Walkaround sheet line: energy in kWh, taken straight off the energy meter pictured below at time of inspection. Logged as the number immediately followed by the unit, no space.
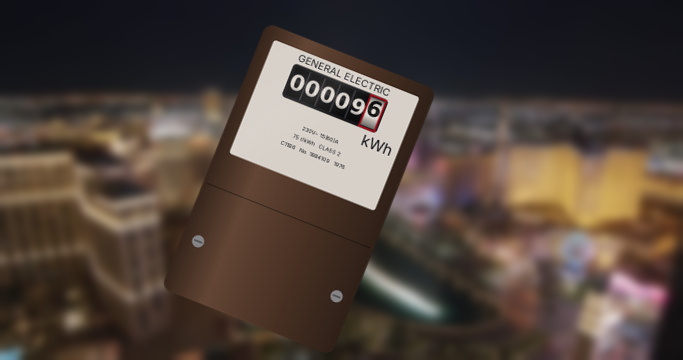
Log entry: 9.6kWh
